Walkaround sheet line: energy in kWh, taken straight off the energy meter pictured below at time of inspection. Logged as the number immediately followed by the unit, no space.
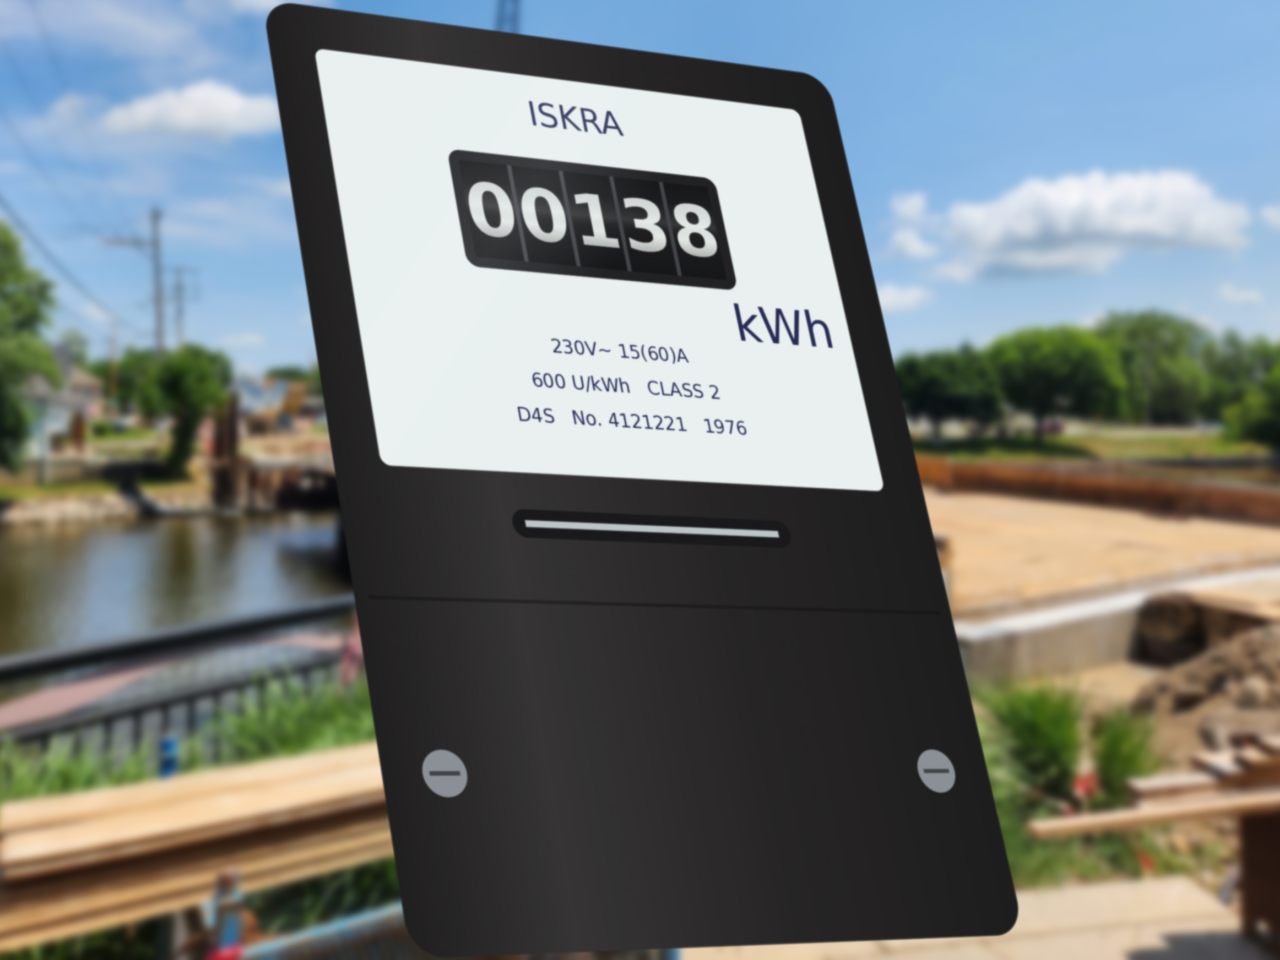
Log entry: 138kWh
